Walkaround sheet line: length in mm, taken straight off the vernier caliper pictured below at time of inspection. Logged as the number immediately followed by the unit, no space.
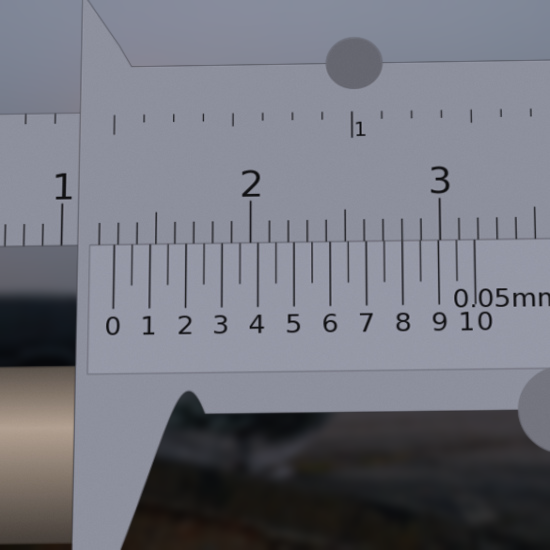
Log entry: 12.8mm
